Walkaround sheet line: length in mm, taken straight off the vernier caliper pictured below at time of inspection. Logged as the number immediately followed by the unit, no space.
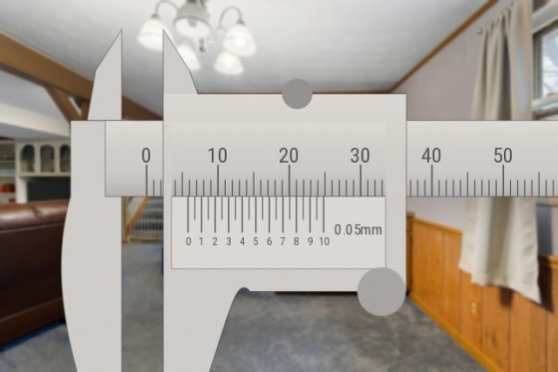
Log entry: 5.8mm
